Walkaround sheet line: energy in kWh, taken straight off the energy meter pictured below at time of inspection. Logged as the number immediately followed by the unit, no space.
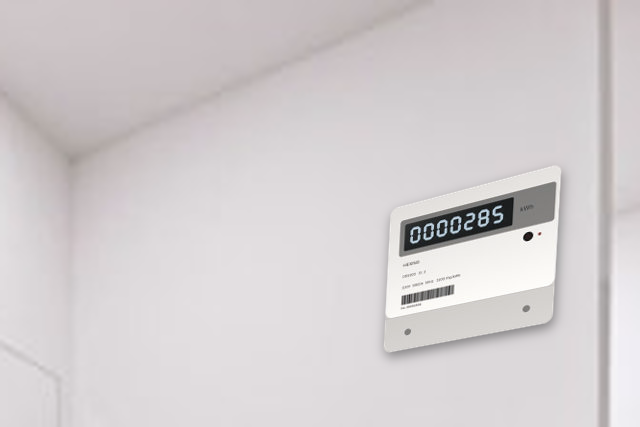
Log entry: 285kWh
